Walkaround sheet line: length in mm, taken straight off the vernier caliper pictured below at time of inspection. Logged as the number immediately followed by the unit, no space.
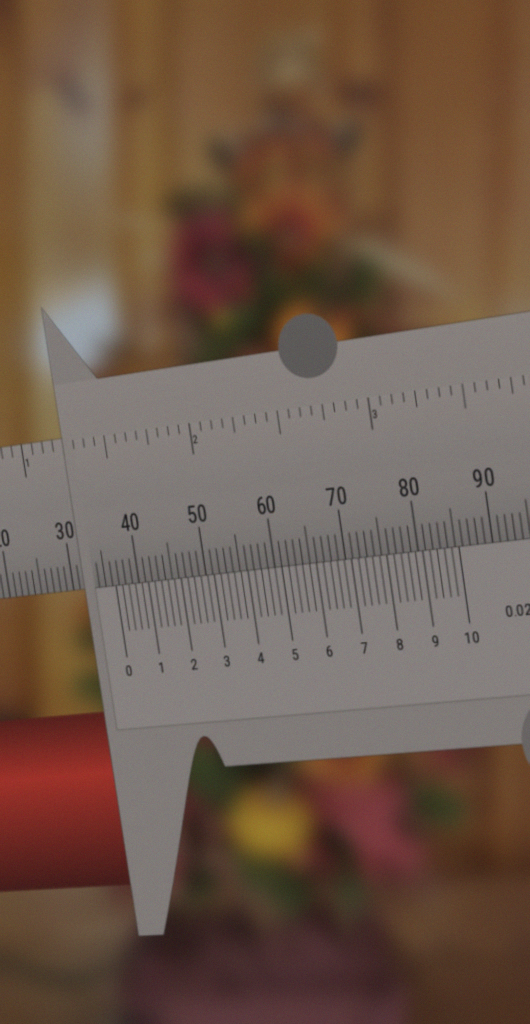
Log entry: 36.5mm
